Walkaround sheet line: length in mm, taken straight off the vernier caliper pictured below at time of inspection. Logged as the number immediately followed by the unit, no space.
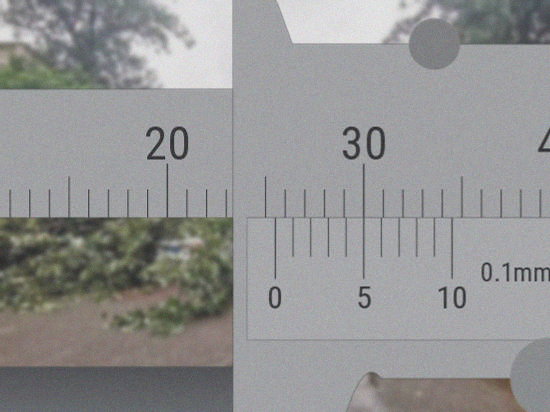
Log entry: 25.5mm
